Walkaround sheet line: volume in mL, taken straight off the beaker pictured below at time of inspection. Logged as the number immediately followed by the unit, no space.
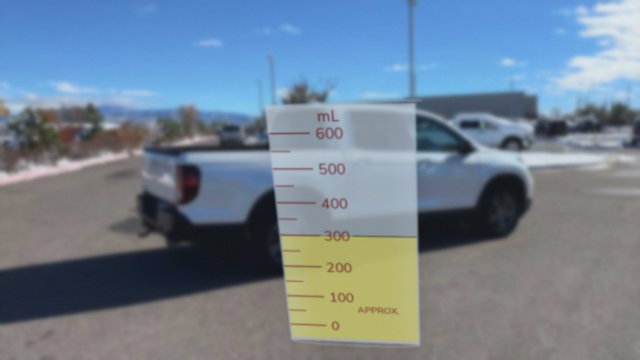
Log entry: 300mL
